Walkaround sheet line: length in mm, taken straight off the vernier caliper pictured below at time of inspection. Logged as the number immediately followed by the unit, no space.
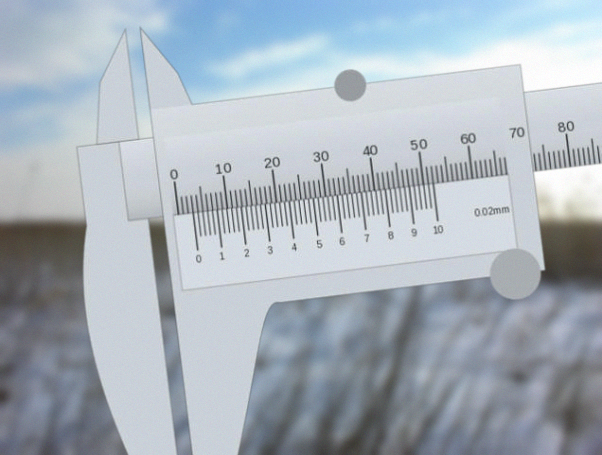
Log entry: 3.0mm
